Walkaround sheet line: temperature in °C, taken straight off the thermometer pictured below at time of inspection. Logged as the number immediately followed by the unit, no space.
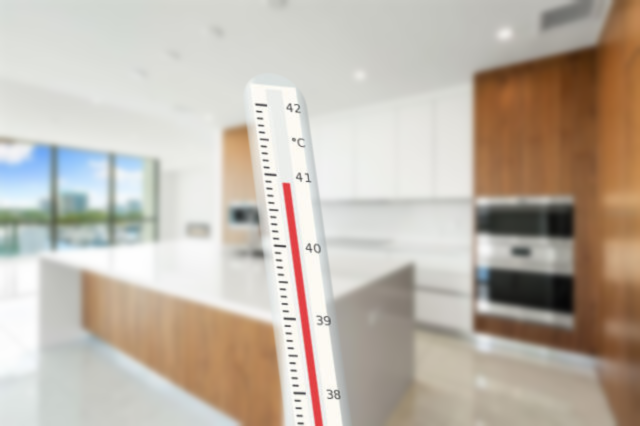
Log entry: 40.9°C
